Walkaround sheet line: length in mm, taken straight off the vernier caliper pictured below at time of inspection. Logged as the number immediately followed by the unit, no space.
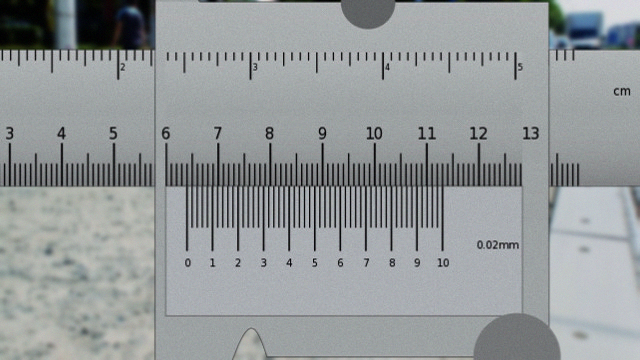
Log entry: 64.0mm
